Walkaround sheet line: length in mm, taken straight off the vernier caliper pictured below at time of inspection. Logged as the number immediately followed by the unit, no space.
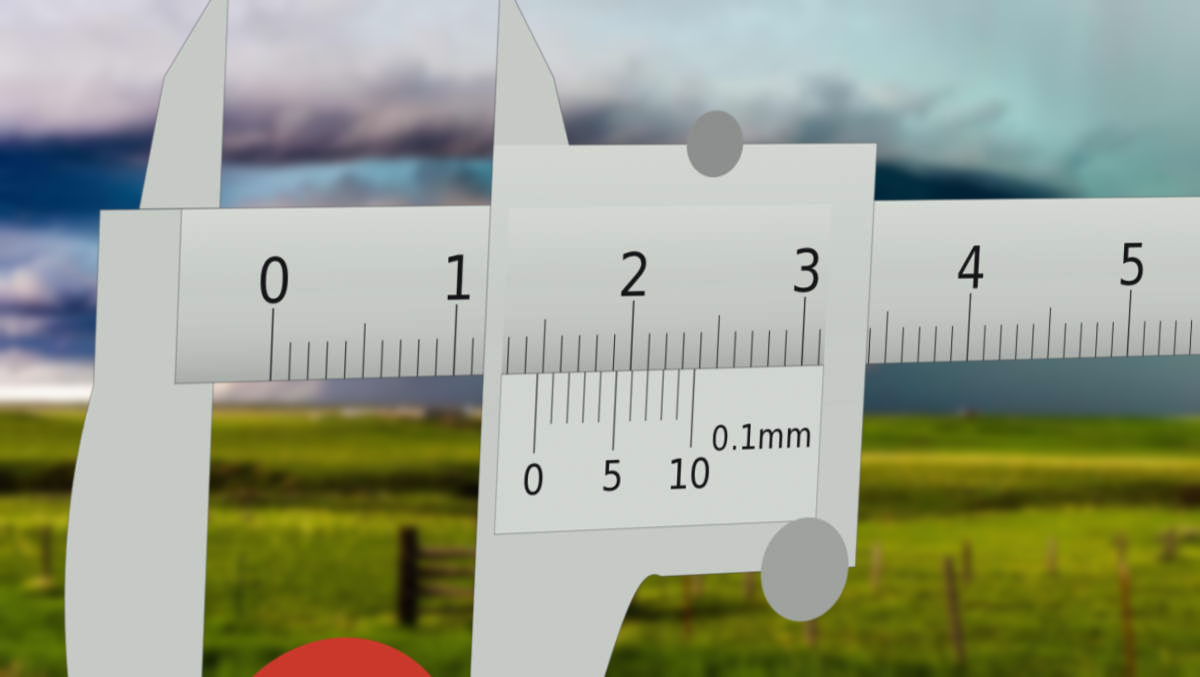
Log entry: 14.7mm
